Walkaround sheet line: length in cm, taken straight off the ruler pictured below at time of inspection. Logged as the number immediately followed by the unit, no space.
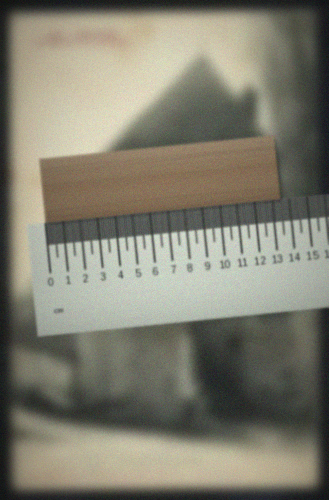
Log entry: 13.5cm
